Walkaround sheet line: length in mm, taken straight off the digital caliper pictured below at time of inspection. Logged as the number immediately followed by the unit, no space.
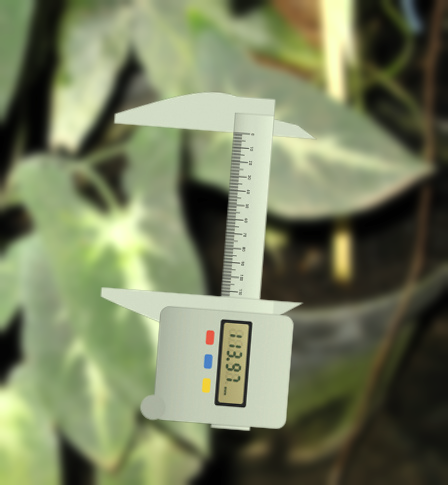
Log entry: 113.97mm
